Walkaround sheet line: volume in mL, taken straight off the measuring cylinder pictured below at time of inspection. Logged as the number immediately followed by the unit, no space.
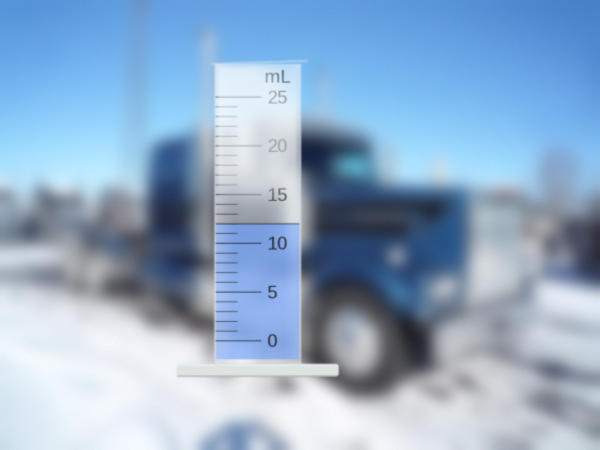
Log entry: 12mL
